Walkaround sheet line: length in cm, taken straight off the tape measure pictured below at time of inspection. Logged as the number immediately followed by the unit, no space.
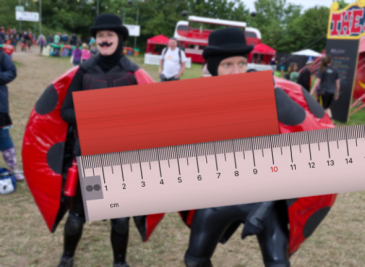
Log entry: 10.5cm
